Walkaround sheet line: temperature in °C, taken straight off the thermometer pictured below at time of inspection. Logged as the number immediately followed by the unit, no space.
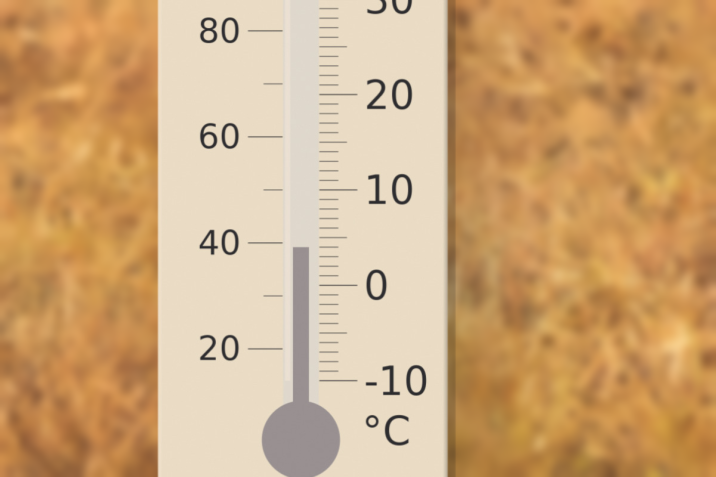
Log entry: 4°C
